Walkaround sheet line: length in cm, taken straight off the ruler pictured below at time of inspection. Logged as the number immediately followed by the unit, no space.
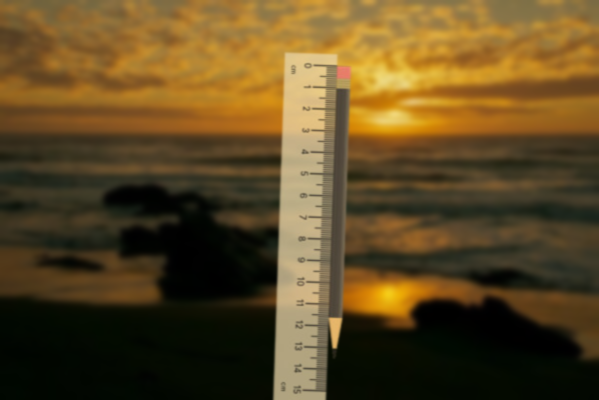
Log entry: 13.5cm
